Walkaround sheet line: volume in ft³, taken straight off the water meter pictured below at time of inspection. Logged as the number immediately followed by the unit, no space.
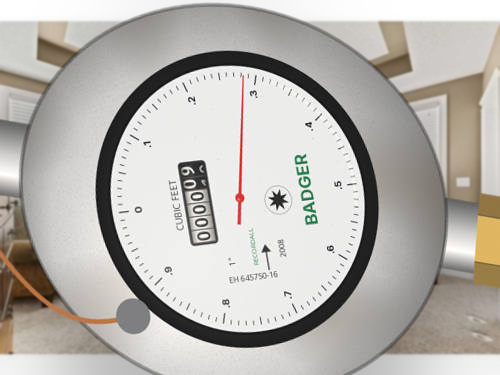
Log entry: 9.28ft³
